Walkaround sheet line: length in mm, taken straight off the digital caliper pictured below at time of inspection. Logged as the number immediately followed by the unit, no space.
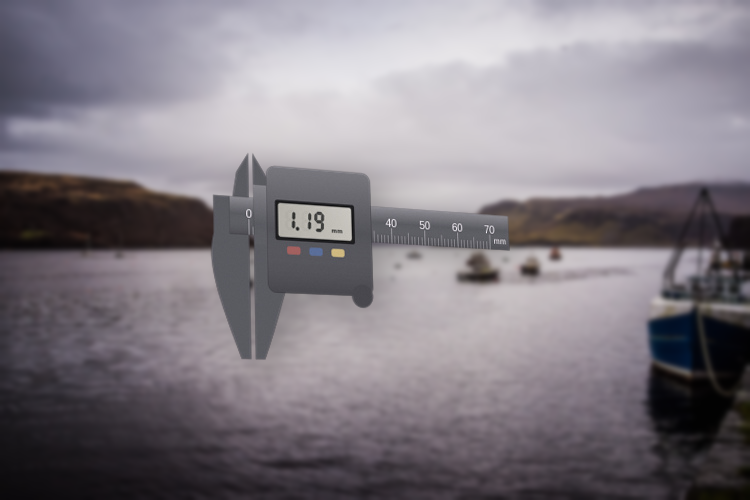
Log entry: 1.19mm
